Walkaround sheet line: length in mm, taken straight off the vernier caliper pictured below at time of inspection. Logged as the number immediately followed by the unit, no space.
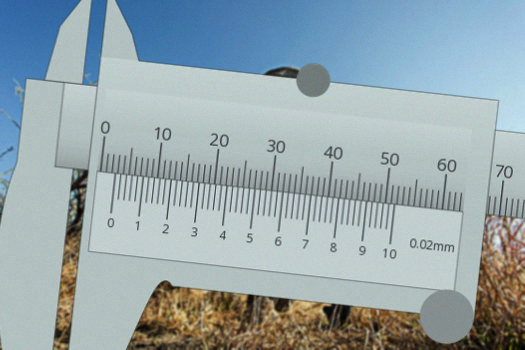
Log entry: 2.6mm
